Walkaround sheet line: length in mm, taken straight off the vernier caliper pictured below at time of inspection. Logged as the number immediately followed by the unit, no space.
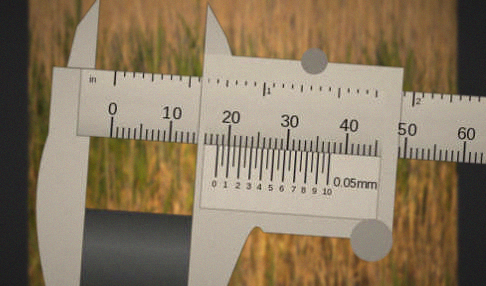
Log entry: 18.2mm
